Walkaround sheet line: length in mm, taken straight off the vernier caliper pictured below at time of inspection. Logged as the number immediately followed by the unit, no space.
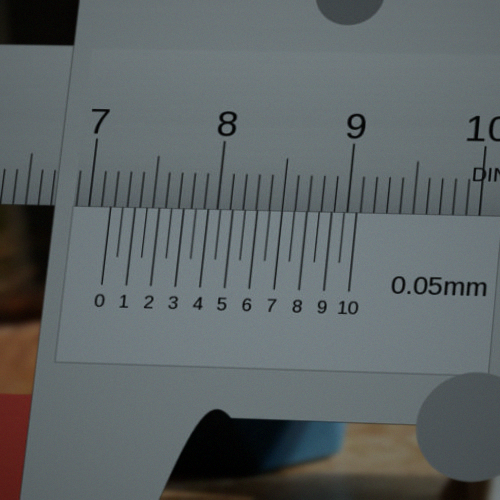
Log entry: 71.7mm
